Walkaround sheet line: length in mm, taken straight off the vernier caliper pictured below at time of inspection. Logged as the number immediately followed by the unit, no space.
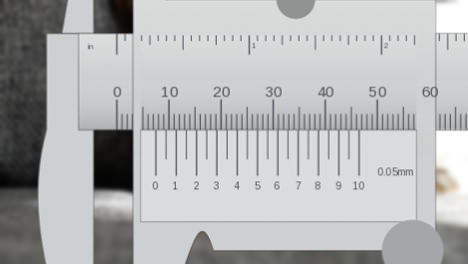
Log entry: 7.5mm
